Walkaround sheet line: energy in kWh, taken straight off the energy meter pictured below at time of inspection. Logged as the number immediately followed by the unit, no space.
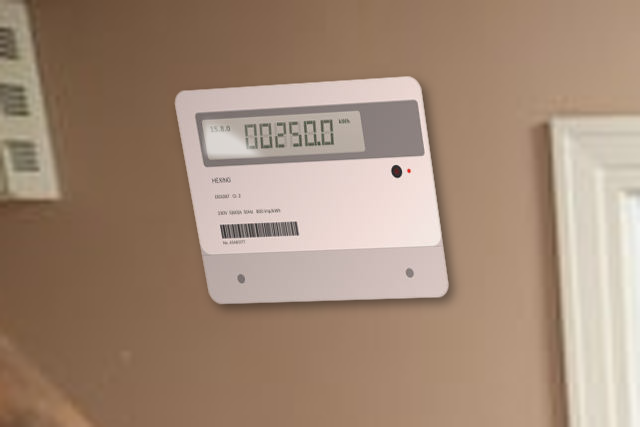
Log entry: 250.0kWh
